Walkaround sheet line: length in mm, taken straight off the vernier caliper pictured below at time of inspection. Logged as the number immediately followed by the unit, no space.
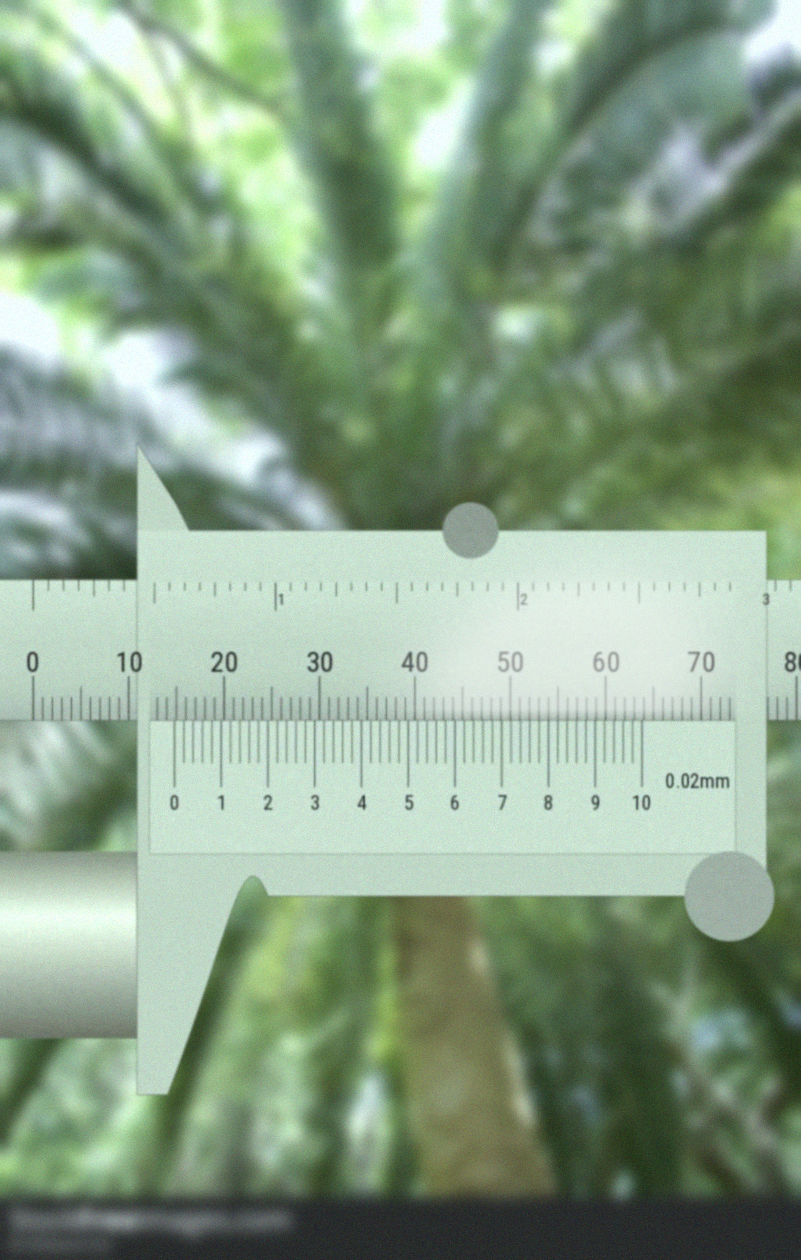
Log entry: 14.8mm
